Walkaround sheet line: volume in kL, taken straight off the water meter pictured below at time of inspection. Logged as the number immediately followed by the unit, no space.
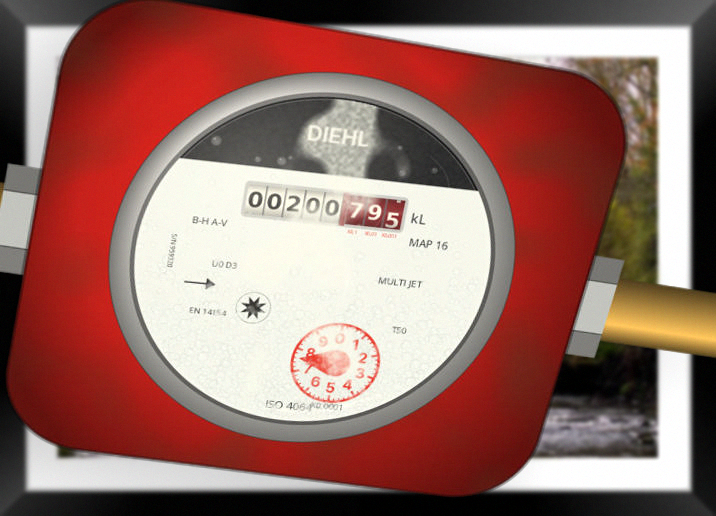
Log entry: 200.7947kL
